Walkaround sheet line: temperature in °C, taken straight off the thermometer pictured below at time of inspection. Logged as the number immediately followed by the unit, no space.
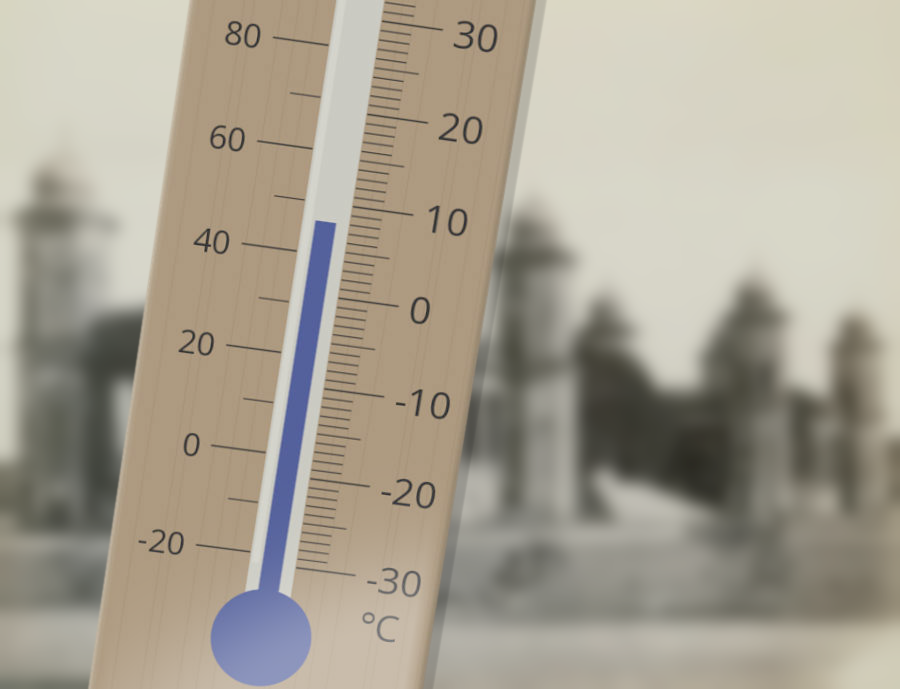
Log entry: 8°C
